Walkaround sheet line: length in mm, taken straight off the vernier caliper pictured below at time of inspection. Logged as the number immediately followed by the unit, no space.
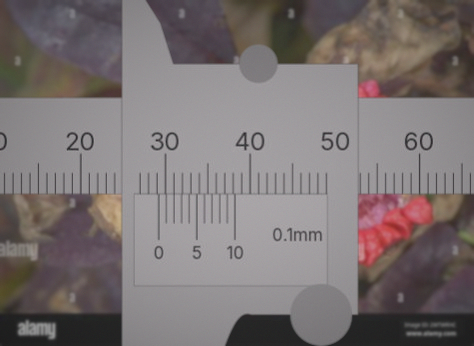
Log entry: 29.2mm
